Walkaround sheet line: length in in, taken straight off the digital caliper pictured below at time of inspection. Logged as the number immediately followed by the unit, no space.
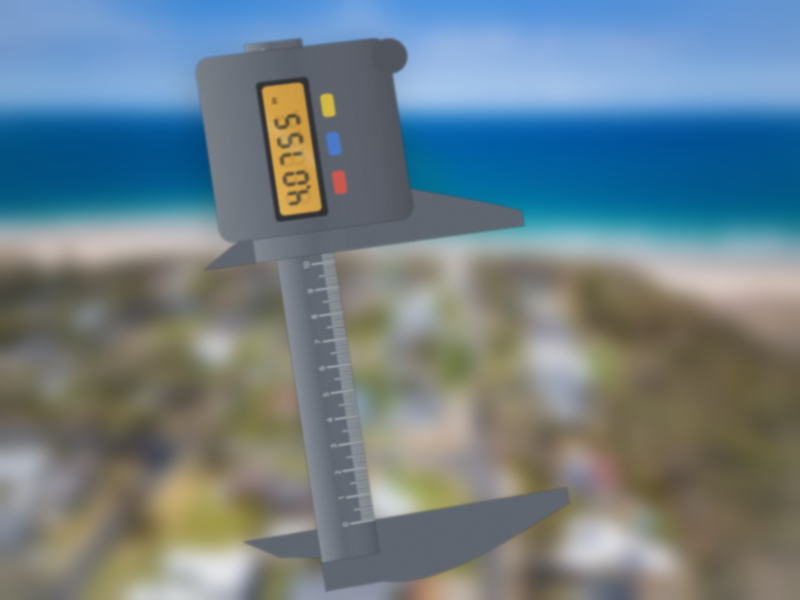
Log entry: 4.0755in
